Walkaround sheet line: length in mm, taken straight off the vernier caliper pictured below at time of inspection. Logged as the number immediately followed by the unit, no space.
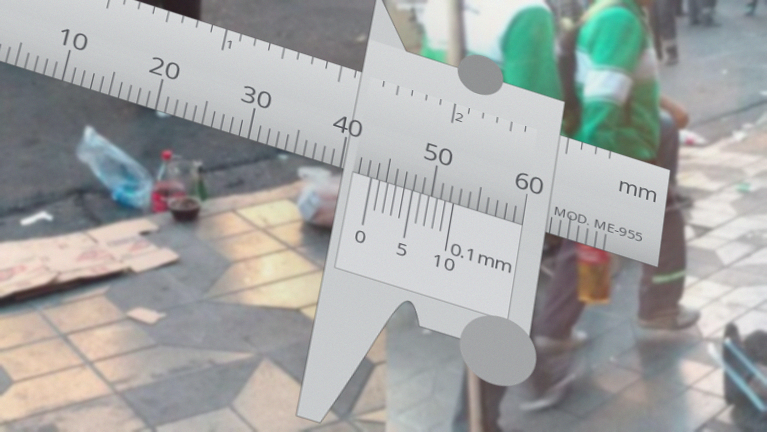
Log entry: 43.4mm
